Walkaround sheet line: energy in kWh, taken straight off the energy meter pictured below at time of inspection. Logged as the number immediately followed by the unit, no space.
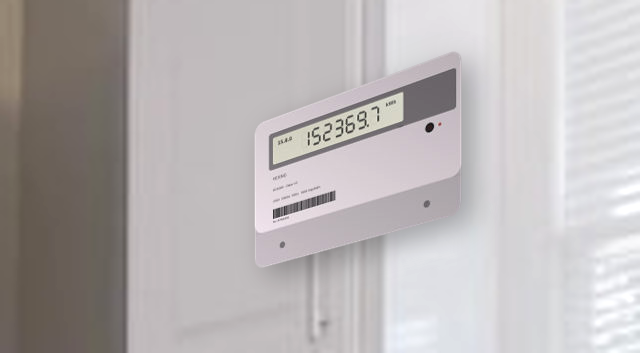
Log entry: 152369.7kWh
